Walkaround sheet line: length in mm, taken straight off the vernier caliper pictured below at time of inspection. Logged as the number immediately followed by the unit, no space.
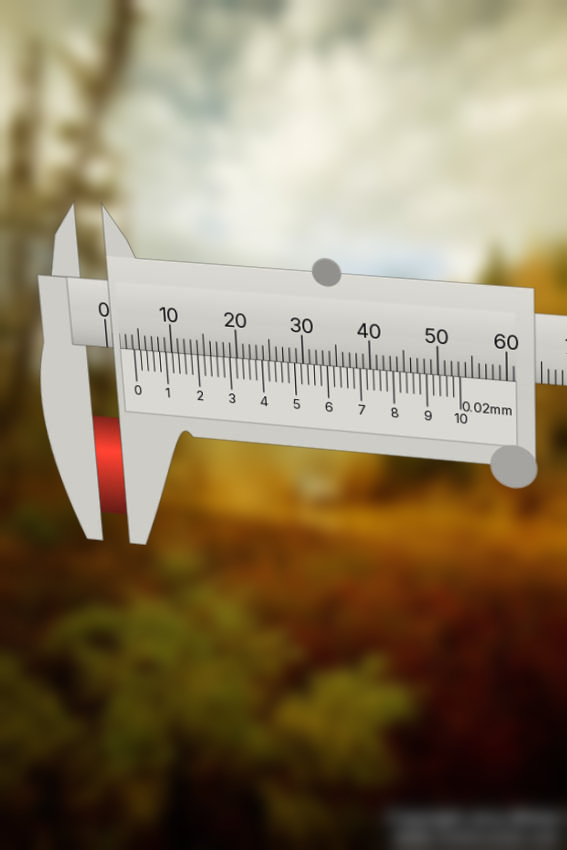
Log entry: 4.2mm
